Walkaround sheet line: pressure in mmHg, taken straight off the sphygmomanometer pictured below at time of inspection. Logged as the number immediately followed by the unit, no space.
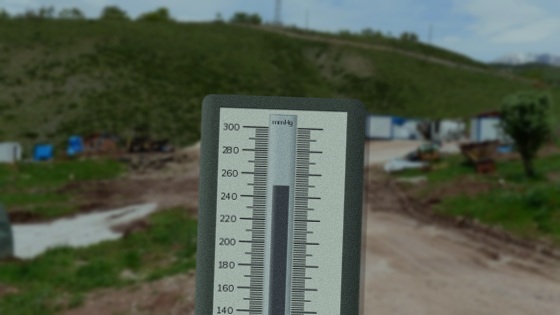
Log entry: 250mmHg
